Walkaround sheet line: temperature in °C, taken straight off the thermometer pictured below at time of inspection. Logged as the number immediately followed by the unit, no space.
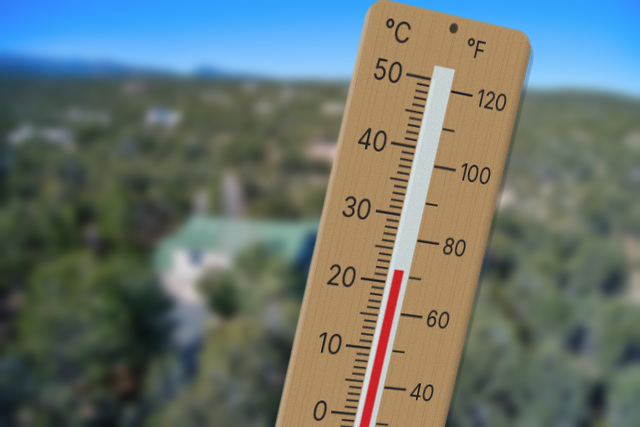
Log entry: 22°C
